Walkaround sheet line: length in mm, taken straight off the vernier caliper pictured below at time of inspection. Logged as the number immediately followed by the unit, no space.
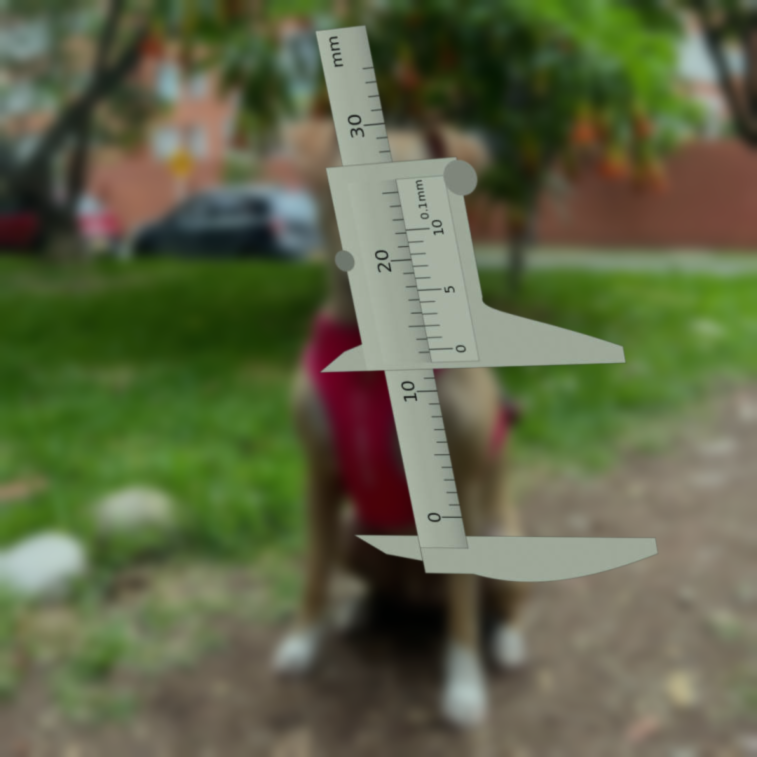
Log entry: 13.2mm
